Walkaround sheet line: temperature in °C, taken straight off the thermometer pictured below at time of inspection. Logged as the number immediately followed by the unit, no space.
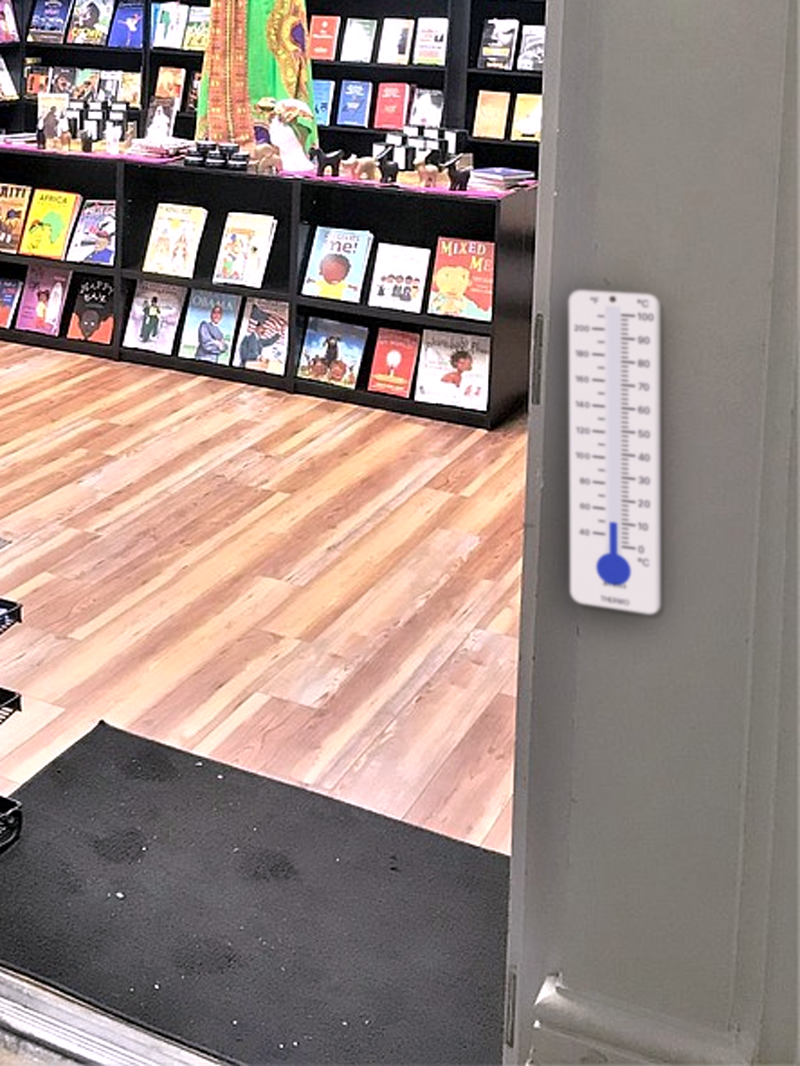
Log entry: 10°C
